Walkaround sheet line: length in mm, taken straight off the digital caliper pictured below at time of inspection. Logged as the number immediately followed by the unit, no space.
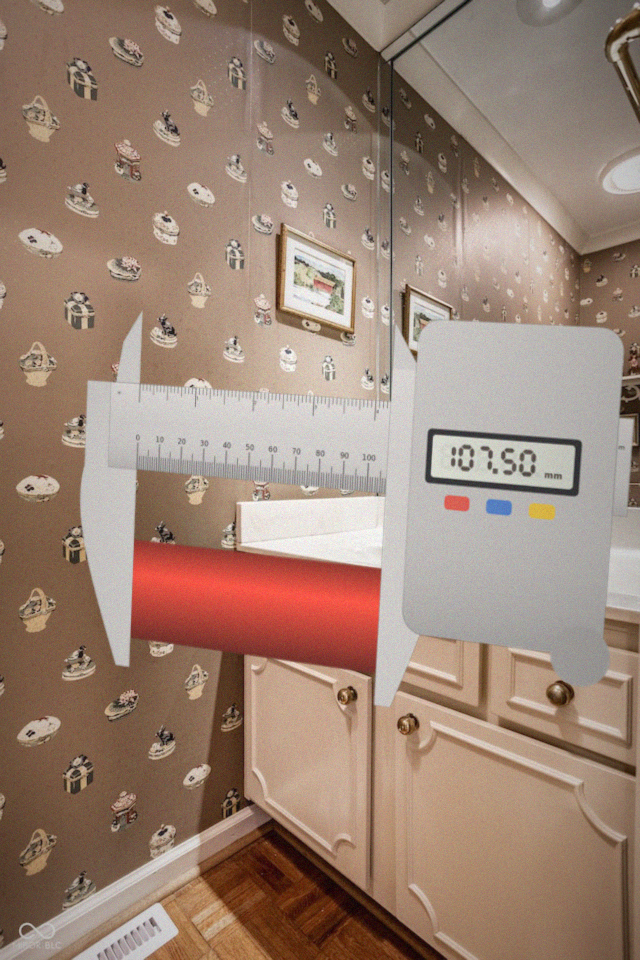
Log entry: 107.50mm
